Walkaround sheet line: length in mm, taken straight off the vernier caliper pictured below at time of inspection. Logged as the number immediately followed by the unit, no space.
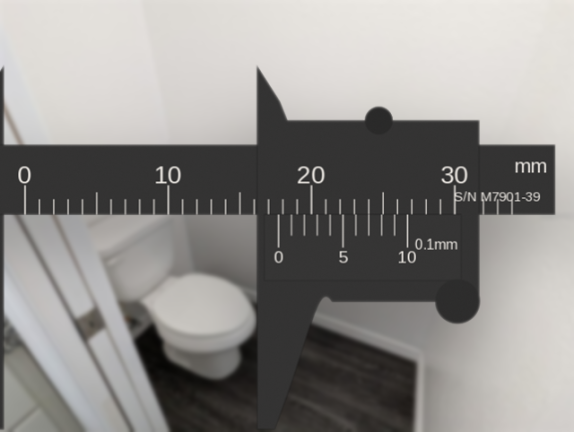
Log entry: 17.7mm
